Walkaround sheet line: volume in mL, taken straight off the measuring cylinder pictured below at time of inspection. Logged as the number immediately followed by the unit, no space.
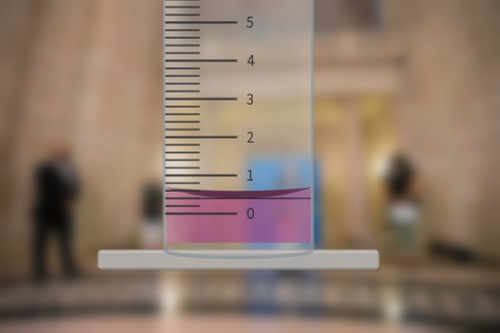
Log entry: 0.4mL
